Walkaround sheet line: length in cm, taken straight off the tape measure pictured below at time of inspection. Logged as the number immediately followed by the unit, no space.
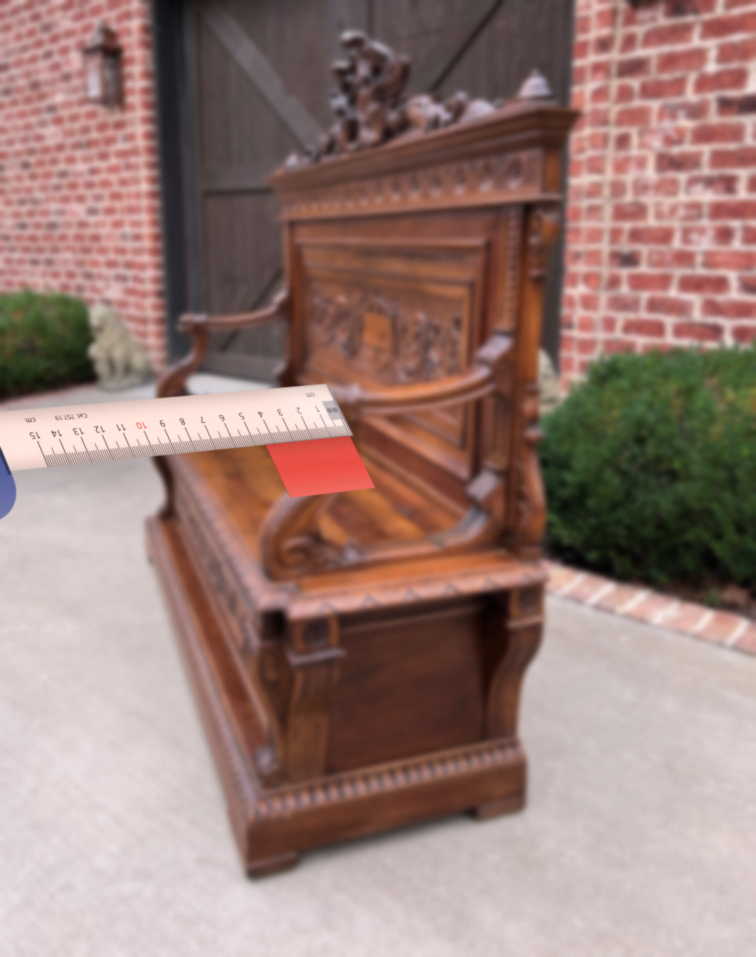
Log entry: 4.5cm
